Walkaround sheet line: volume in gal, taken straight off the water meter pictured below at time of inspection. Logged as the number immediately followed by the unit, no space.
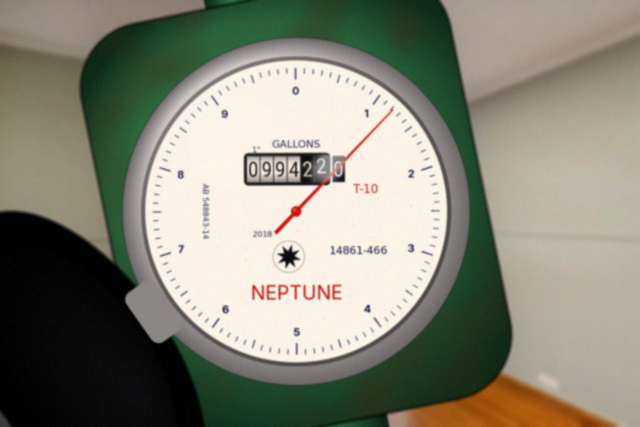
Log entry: 994221.2gal
